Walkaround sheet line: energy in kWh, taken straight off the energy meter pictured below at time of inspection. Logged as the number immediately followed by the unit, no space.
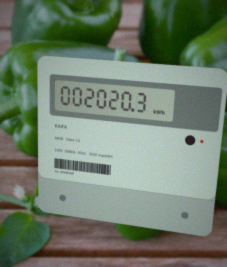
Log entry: 2020.3kWh
